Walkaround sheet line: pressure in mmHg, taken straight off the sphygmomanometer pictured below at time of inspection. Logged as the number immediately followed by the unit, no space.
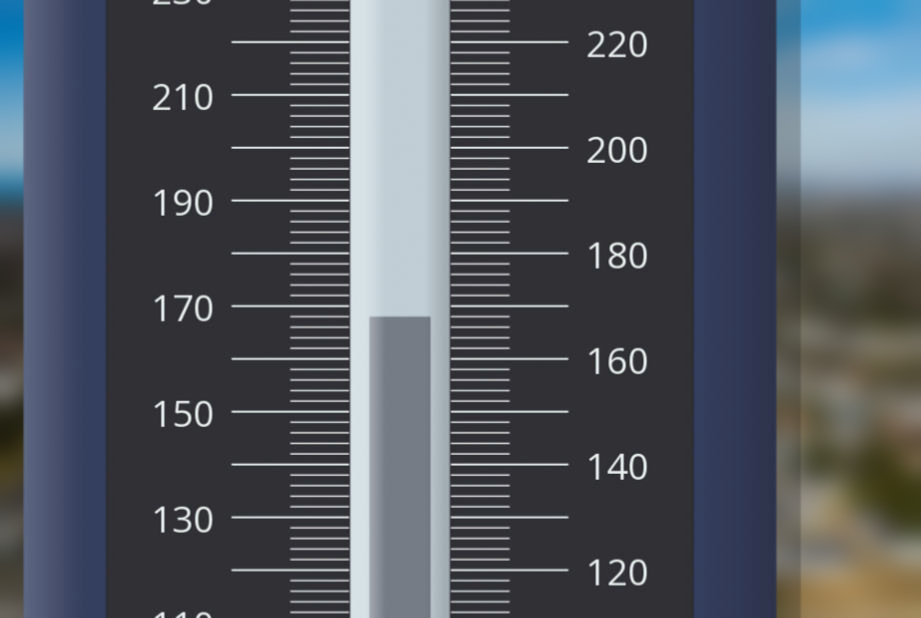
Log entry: 168mmHg
